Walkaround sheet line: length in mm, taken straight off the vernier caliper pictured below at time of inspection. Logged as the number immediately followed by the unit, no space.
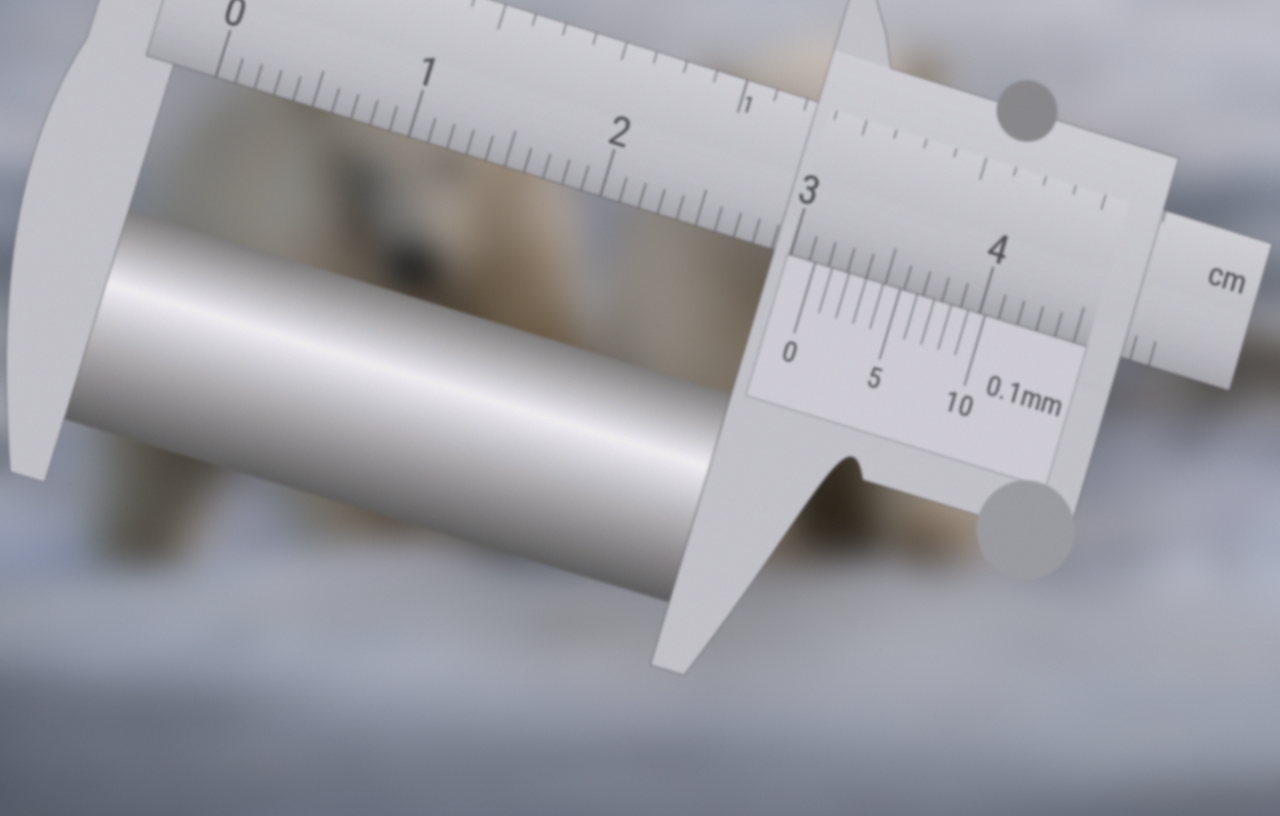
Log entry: 31.3mm
